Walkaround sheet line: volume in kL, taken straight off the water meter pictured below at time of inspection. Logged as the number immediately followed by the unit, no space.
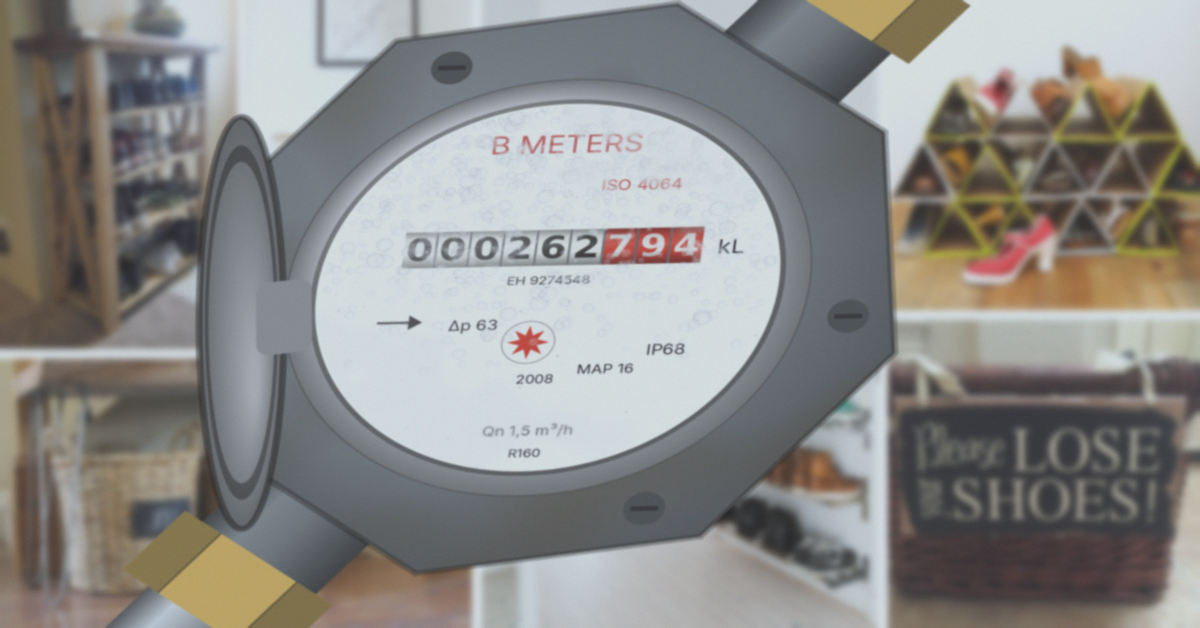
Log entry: 262.794kL
